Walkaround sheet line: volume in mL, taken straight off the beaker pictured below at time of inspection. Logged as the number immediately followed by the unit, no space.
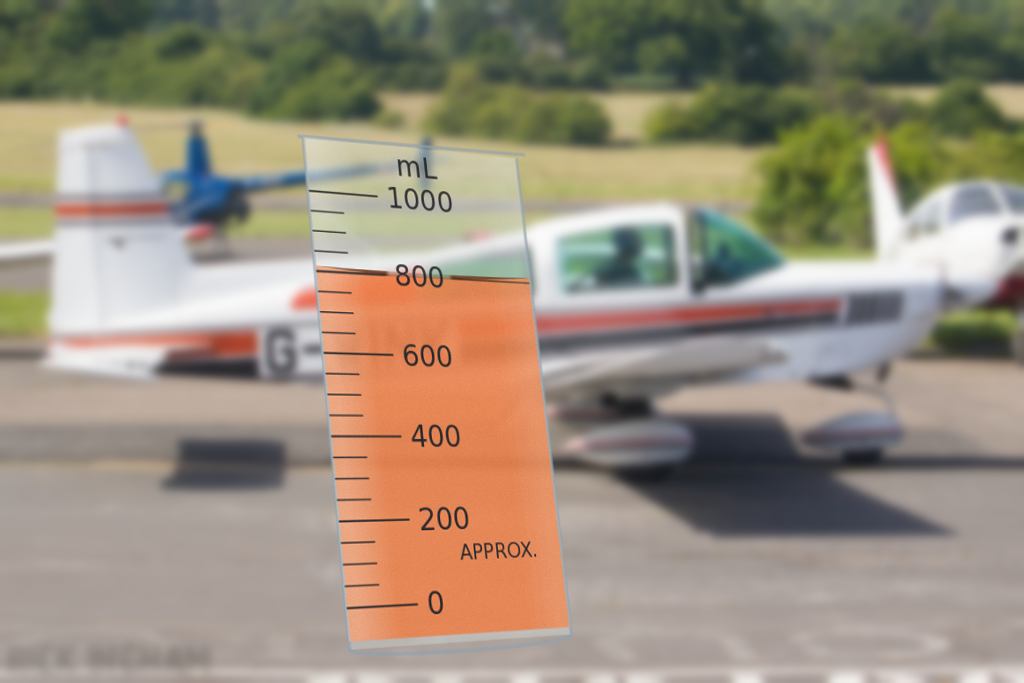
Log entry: 800mL
